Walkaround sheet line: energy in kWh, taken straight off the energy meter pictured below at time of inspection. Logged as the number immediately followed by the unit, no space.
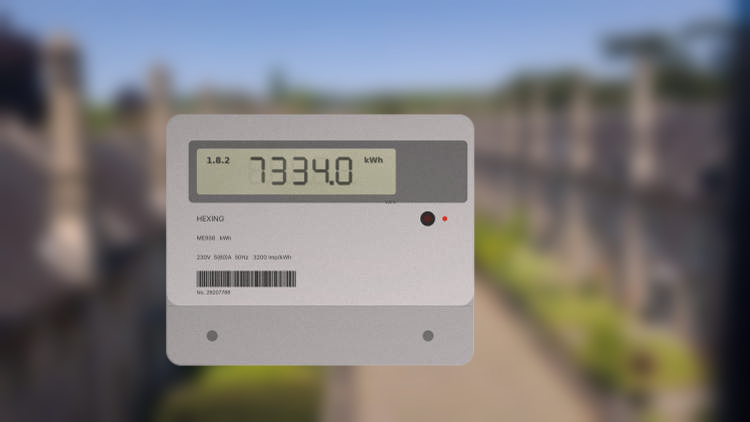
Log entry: 7334.0kWh
